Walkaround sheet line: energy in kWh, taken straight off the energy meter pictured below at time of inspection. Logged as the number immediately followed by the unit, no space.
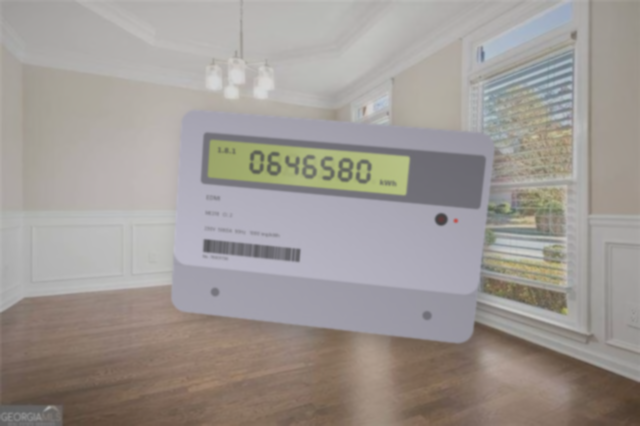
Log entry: 646580kWh
